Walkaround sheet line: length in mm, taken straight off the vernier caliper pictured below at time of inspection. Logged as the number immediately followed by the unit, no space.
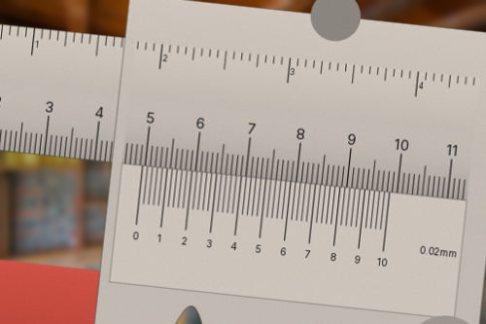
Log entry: 49.5mm
